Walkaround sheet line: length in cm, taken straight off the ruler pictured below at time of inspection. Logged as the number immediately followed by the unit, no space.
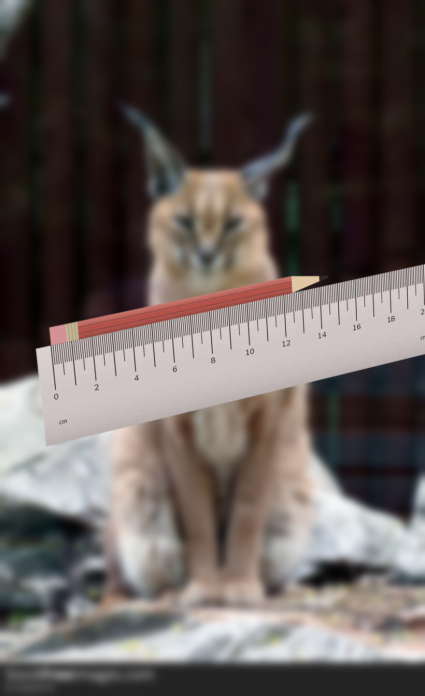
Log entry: 14.5cm
